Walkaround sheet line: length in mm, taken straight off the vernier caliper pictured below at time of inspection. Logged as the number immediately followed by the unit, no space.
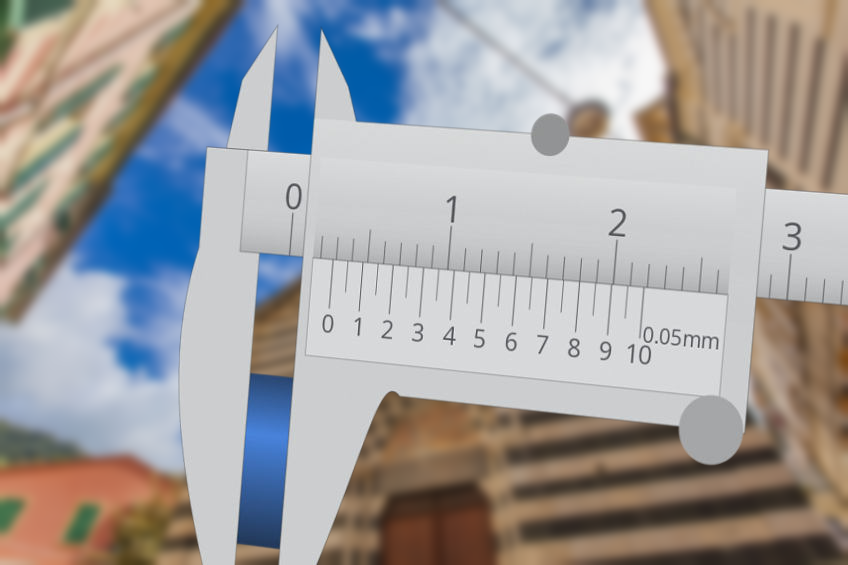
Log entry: 2.8mm
